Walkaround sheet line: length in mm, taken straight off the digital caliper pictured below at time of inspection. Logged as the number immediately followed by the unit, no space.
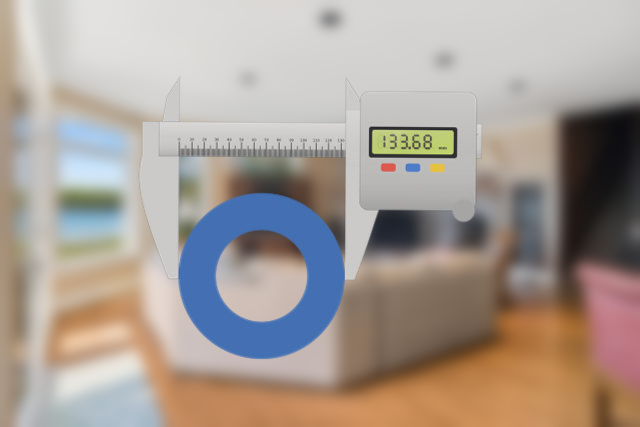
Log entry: 133.68mm
